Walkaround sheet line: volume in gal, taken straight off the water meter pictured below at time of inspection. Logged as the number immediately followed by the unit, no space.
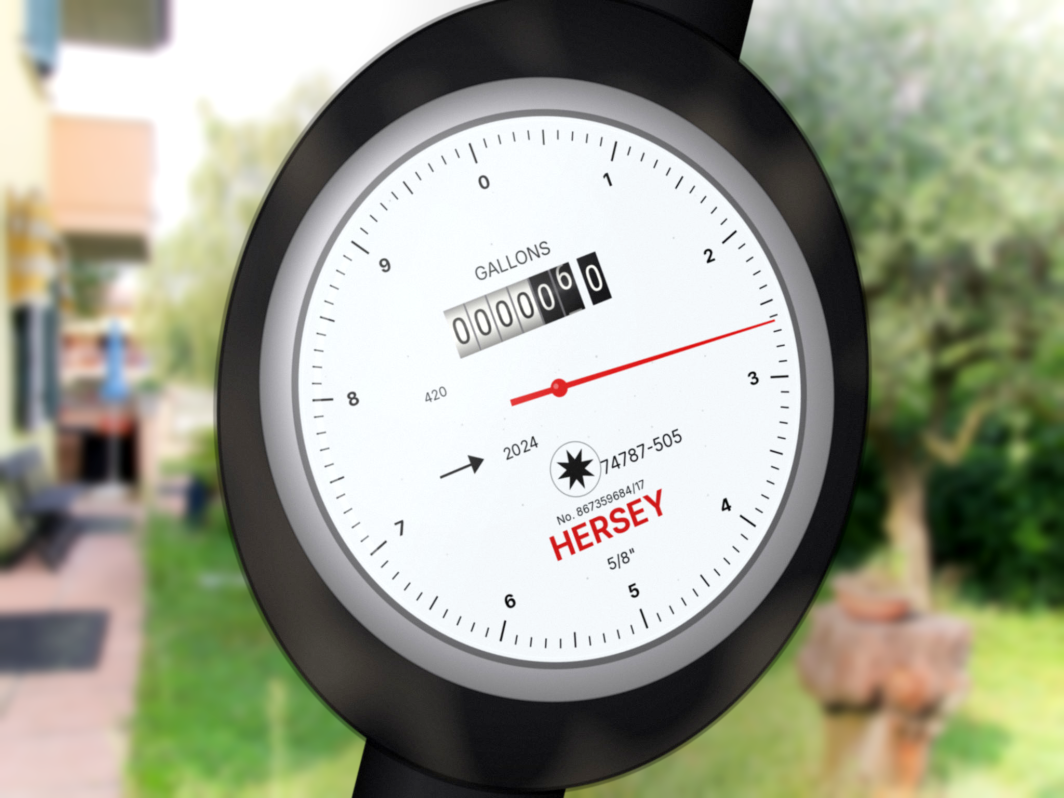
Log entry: 62.6gal
